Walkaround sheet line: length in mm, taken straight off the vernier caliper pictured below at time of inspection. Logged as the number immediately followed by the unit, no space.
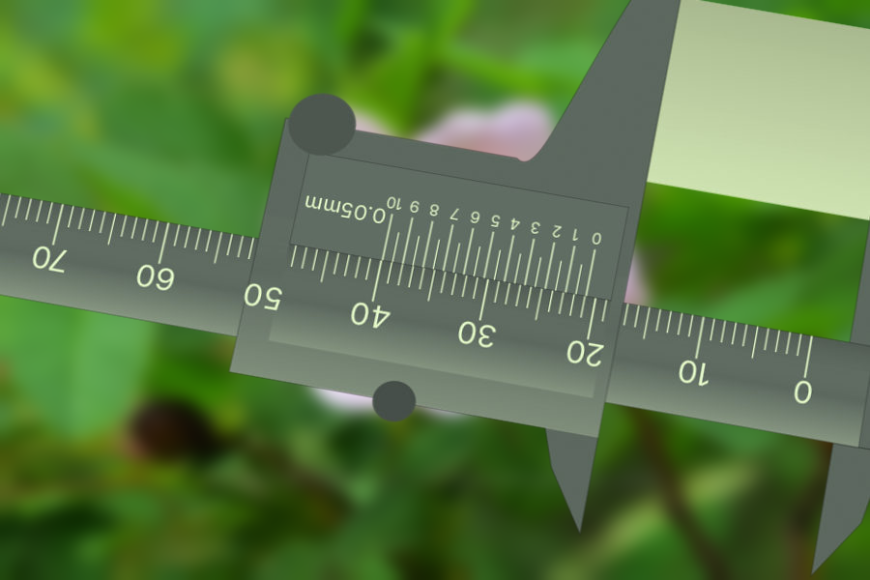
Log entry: 20.9mm
